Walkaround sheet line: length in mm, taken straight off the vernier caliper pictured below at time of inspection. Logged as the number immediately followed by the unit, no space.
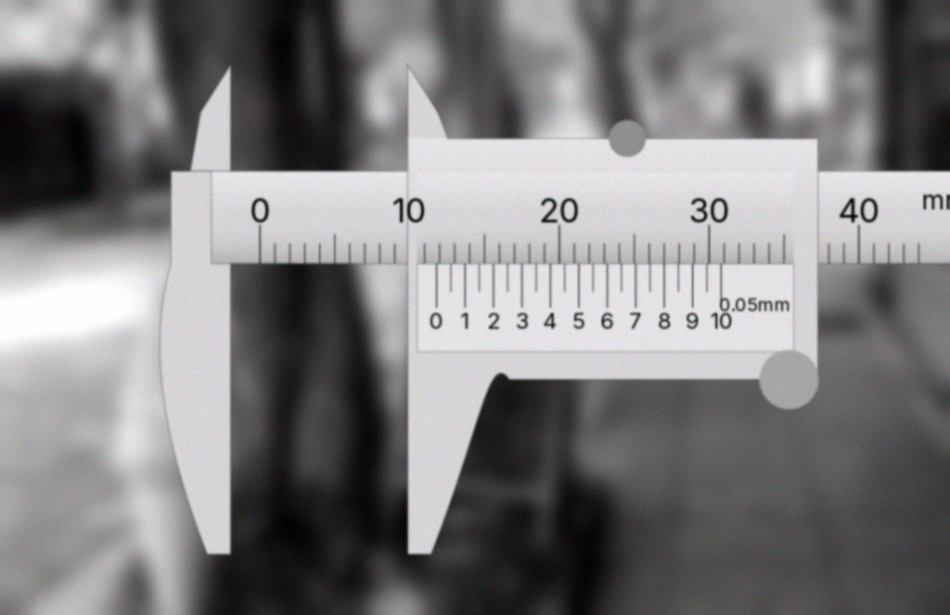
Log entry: 11.8mm
